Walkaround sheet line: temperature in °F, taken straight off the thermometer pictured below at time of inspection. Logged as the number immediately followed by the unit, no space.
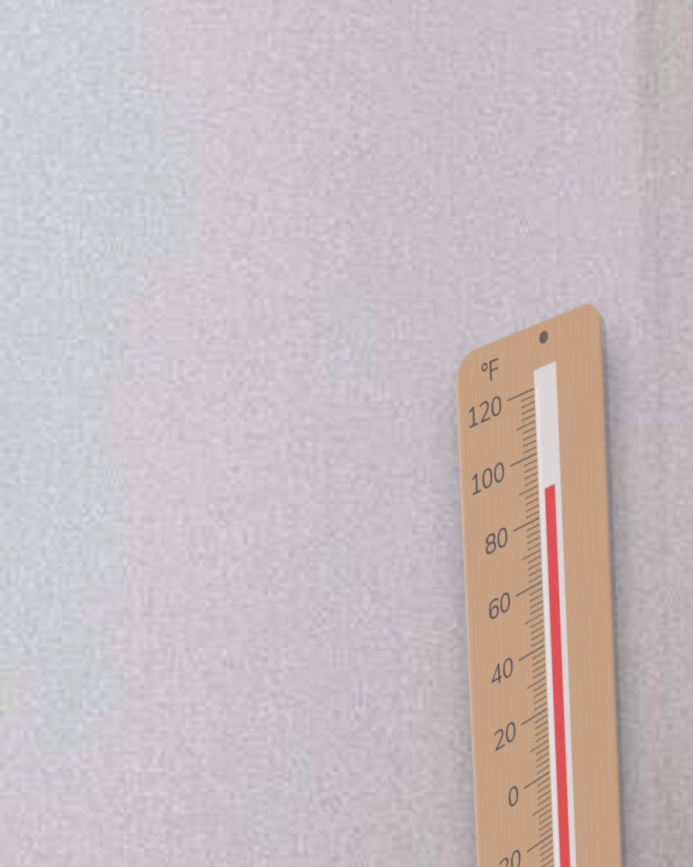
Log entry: 88°F
